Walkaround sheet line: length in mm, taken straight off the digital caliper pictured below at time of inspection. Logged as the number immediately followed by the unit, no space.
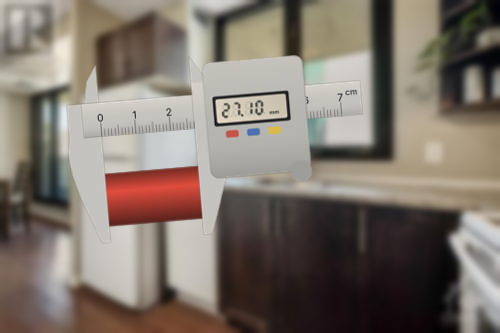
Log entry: 27.10mm
